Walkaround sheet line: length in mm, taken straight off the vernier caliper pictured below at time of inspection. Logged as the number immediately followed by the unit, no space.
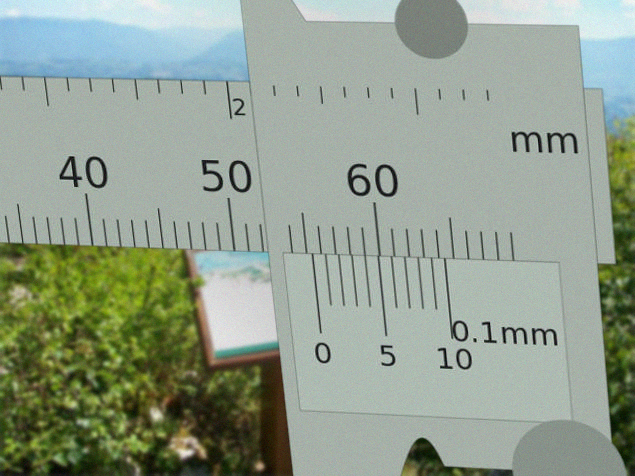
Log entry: 55.4mm
